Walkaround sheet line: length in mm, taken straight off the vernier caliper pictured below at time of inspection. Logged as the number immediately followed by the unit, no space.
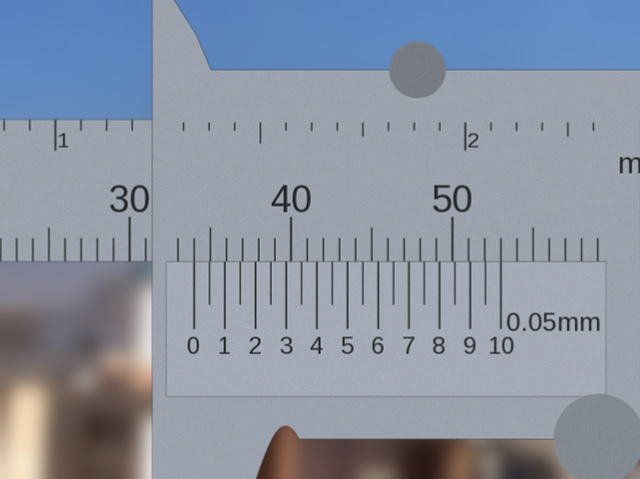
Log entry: 34.0mm
